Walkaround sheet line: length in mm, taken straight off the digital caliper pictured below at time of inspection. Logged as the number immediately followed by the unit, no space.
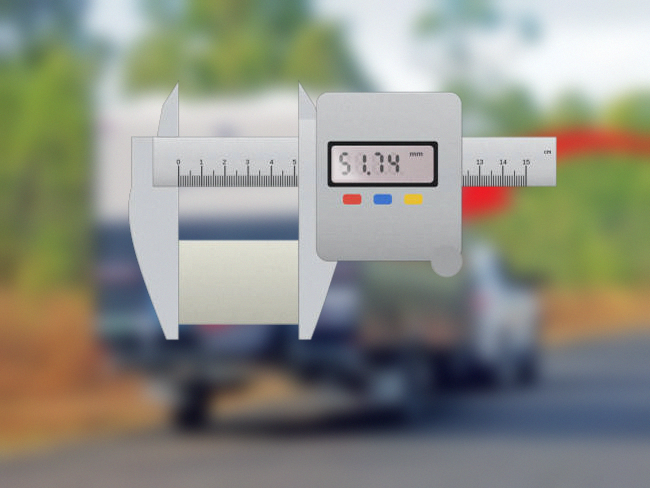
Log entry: 51.74mm
